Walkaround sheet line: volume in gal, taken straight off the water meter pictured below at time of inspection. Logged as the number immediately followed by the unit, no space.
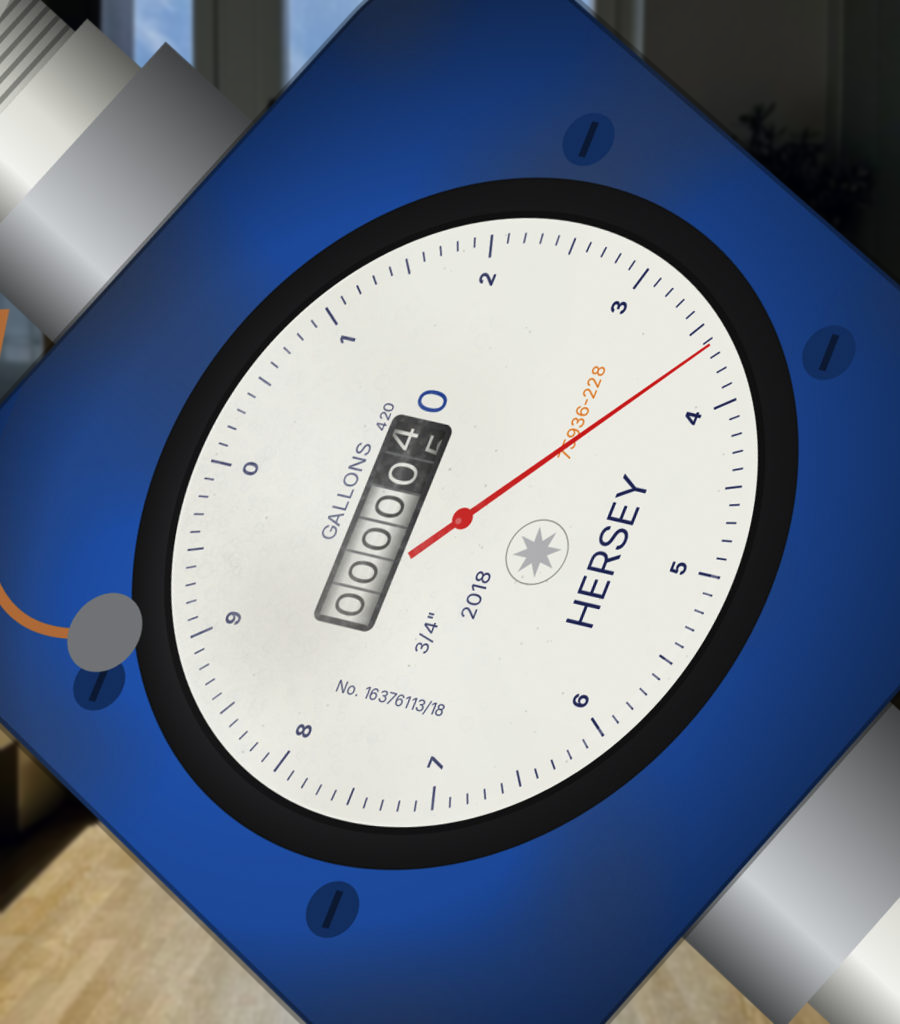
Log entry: 43.6gal
